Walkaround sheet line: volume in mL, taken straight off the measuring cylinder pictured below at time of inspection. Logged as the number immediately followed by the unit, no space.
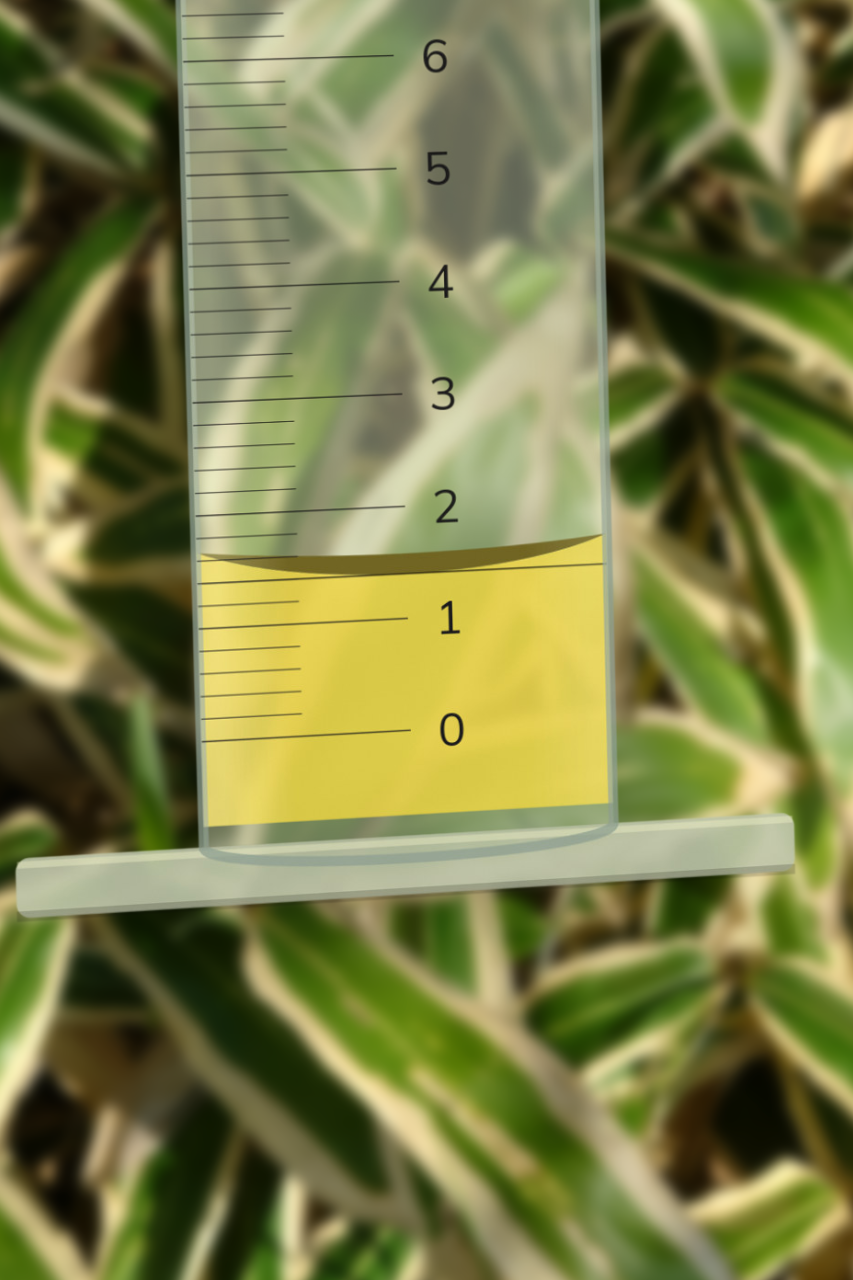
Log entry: 1.4mL
